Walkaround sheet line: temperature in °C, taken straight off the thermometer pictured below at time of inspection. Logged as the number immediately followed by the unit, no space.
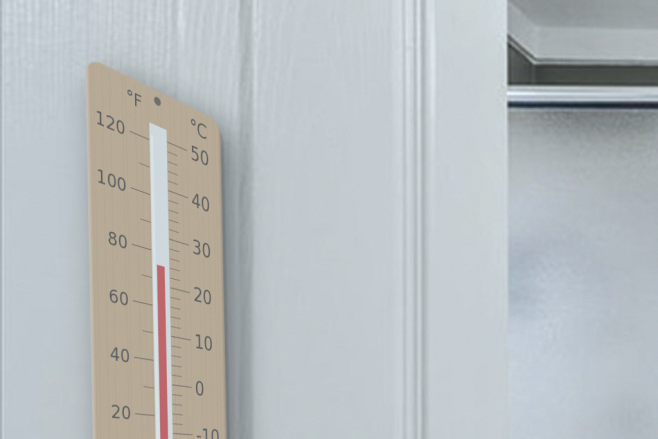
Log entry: 24°C
